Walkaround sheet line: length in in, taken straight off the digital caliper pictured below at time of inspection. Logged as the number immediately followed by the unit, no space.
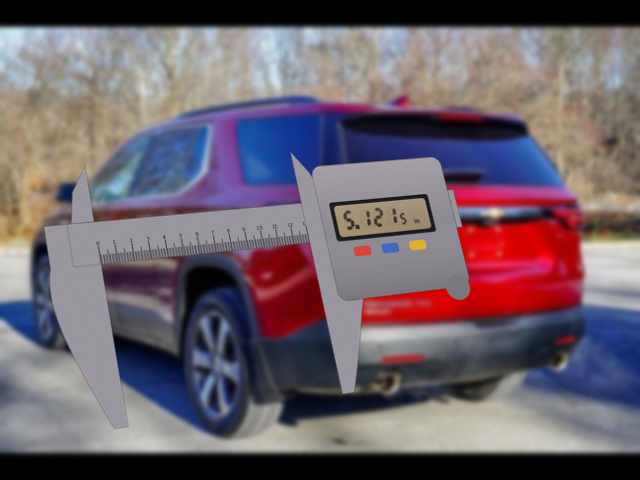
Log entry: 5.1215in
